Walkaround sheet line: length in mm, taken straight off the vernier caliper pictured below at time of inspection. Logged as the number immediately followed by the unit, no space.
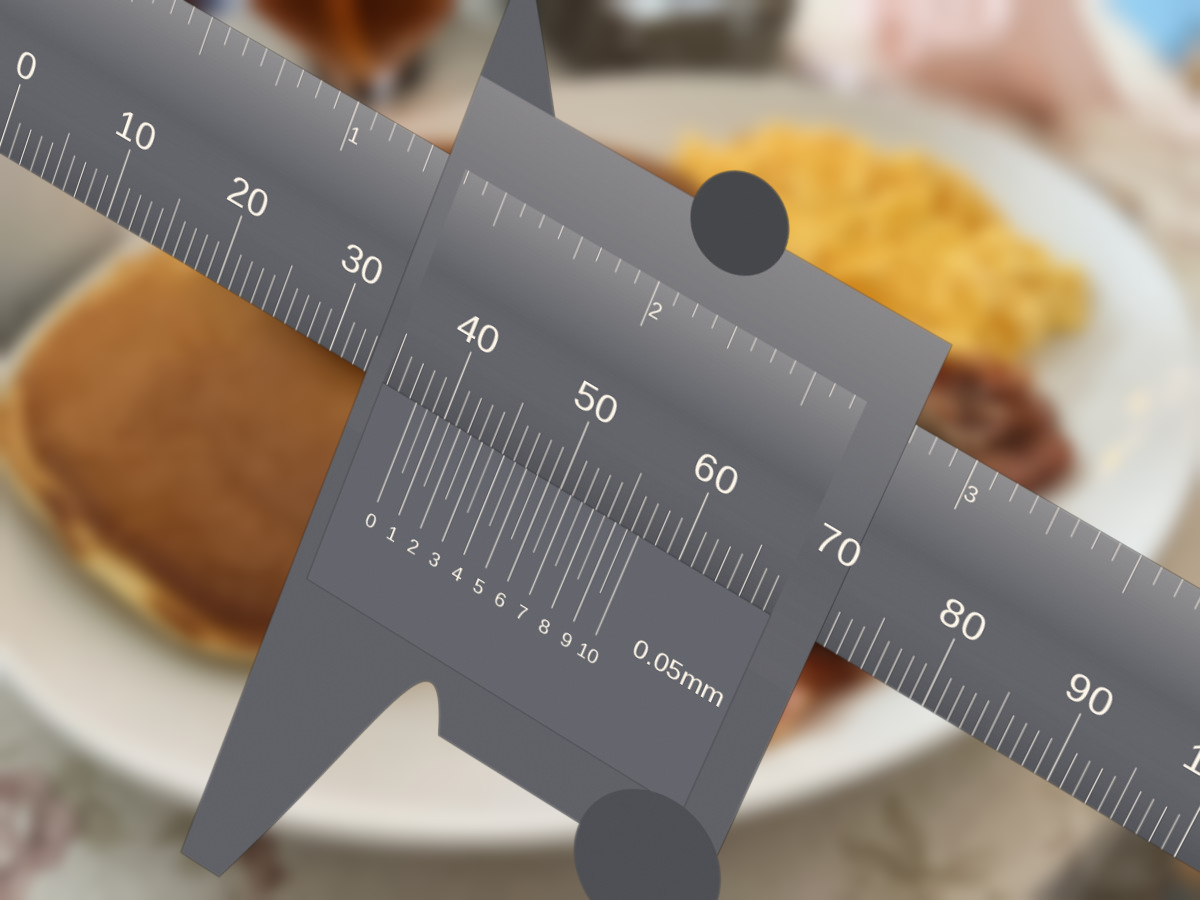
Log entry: 37.6mm
